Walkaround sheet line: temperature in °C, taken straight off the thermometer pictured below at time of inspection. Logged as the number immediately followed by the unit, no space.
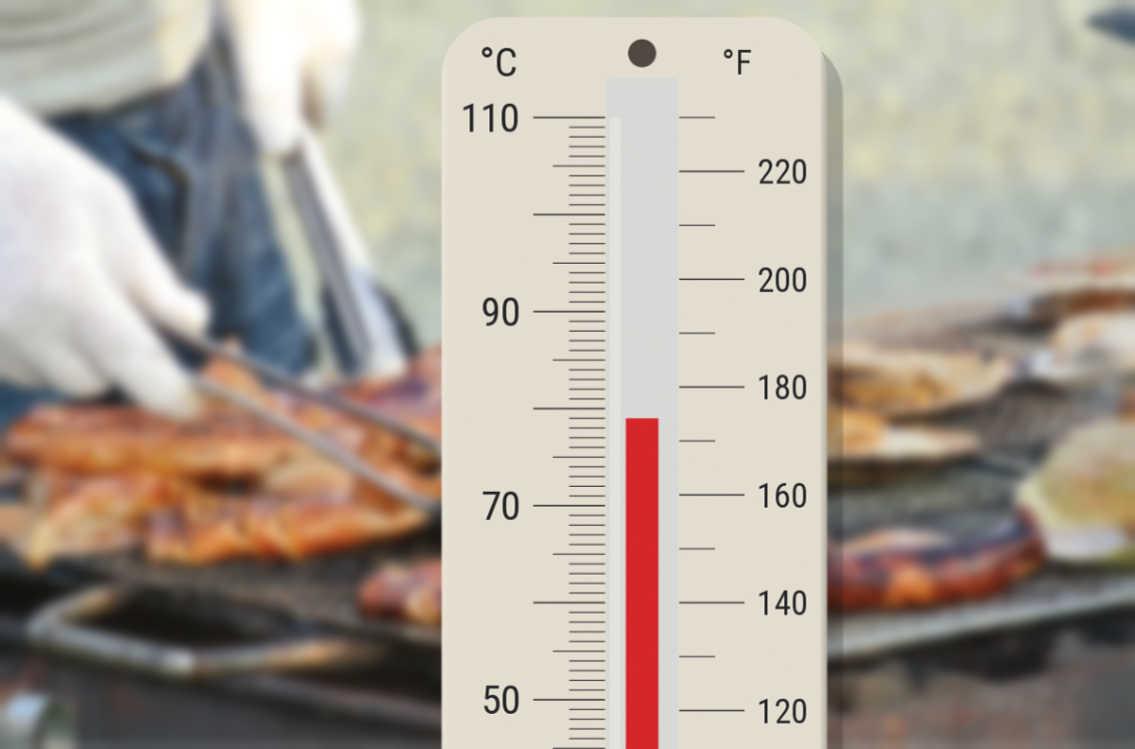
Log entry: 79°C
